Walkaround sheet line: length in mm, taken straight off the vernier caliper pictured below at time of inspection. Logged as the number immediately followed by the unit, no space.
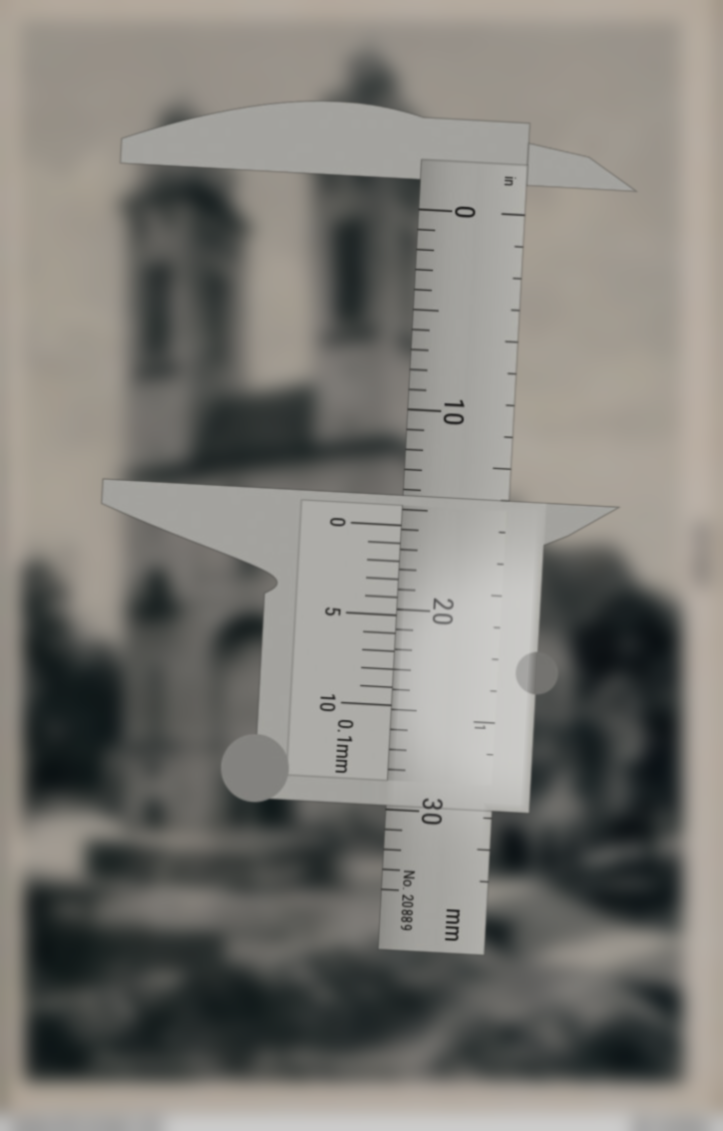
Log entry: 15.8mm
